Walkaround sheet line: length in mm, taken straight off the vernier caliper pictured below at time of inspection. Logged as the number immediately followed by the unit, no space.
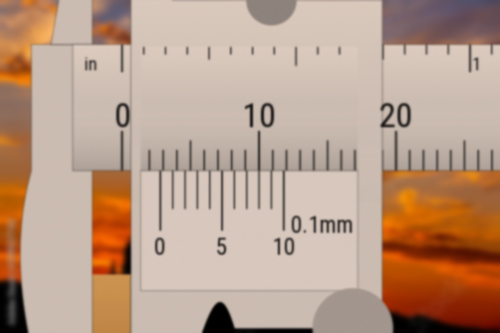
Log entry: 2.8mm
